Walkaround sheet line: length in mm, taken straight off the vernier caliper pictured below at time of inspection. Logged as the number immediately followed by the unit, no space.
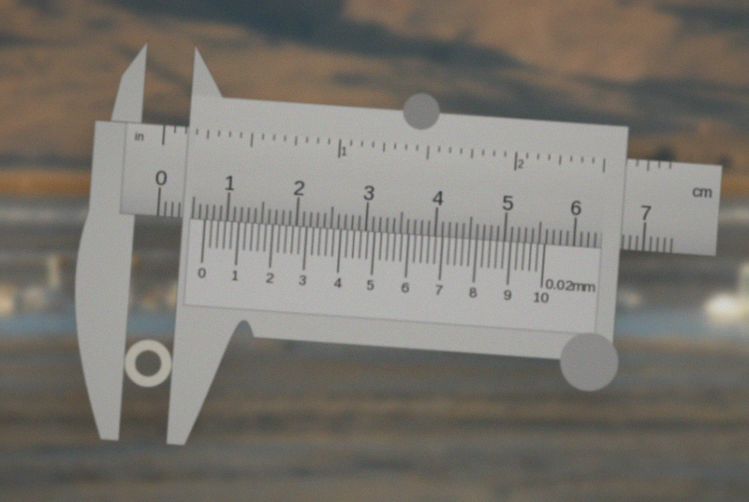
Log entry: 6.8mm
